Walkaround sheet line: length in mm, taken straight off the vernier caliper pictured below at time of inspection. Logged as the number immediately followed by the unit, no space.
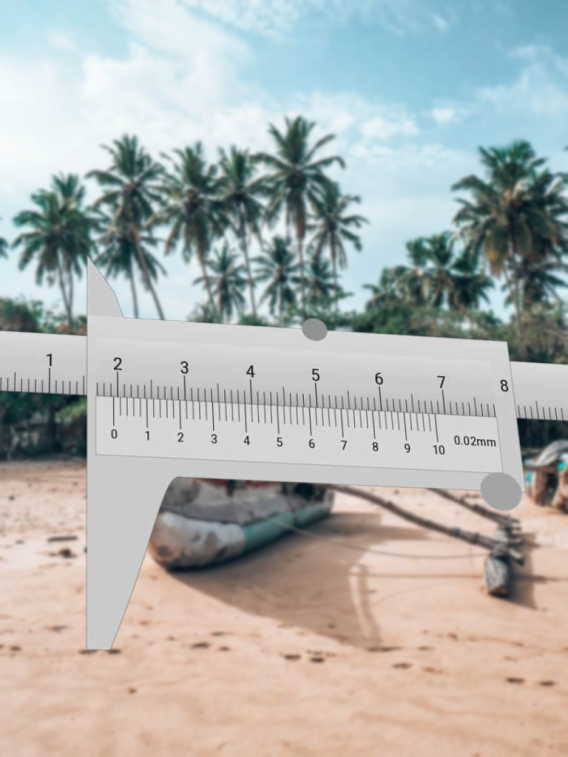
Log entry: 19.4mm
